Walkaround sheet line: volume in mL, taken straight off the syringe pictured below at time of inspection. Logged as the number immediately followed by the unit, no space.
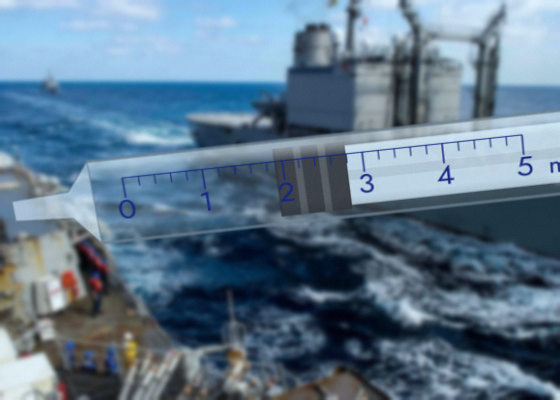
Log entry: 1.9mL
